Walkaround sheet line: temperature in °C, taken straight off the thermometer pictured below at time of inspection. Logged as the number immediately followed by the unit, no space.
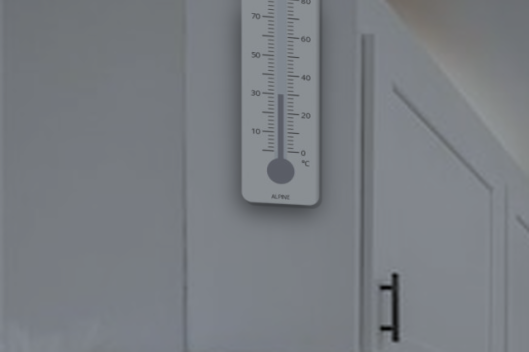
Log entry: 30°C
